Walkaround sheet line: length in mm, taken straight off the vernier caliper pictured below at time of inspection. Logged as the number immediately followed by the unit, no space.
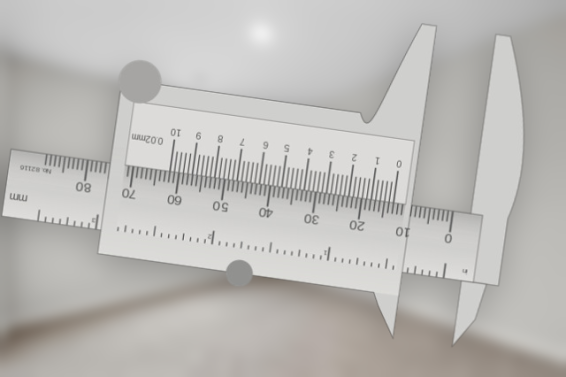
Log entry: 13.0mm
